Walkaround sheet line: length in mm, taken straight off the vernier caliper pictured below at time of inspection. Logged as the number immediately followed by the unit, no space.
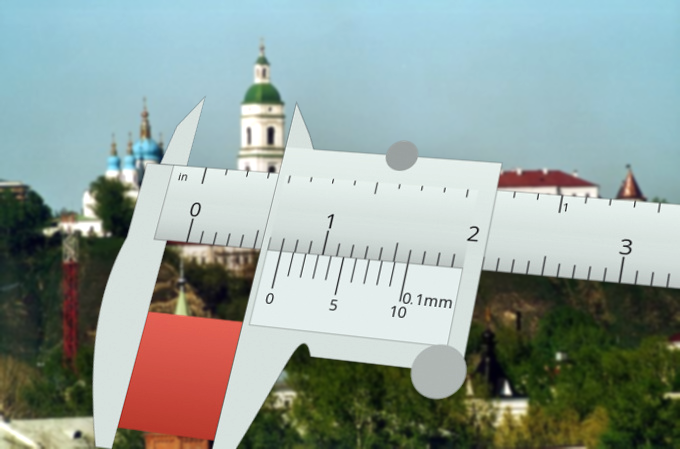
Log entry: 7.0mm
